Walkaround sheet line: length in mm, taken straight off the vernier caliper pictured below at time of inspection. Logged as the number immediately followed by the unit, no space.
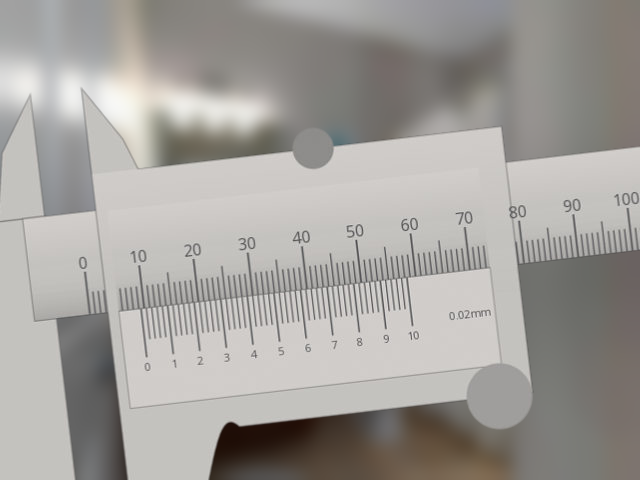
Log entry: 9.4mm
